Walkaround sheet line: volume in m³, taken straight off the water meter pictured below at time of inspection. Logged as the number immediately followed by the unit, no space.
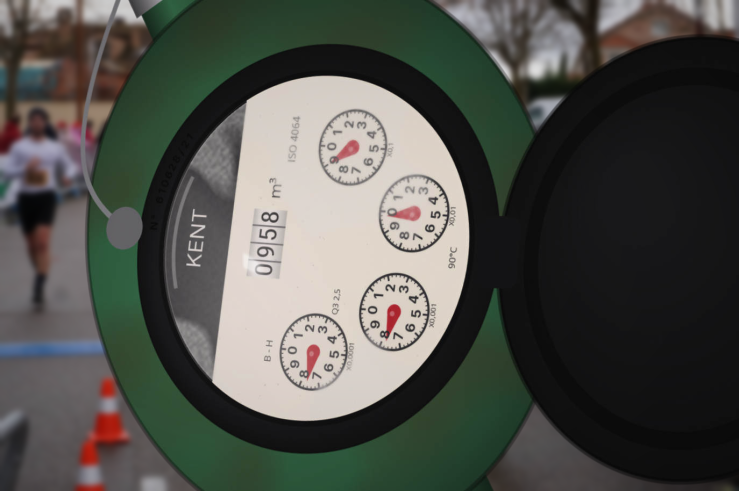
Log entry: 958.8977m³
